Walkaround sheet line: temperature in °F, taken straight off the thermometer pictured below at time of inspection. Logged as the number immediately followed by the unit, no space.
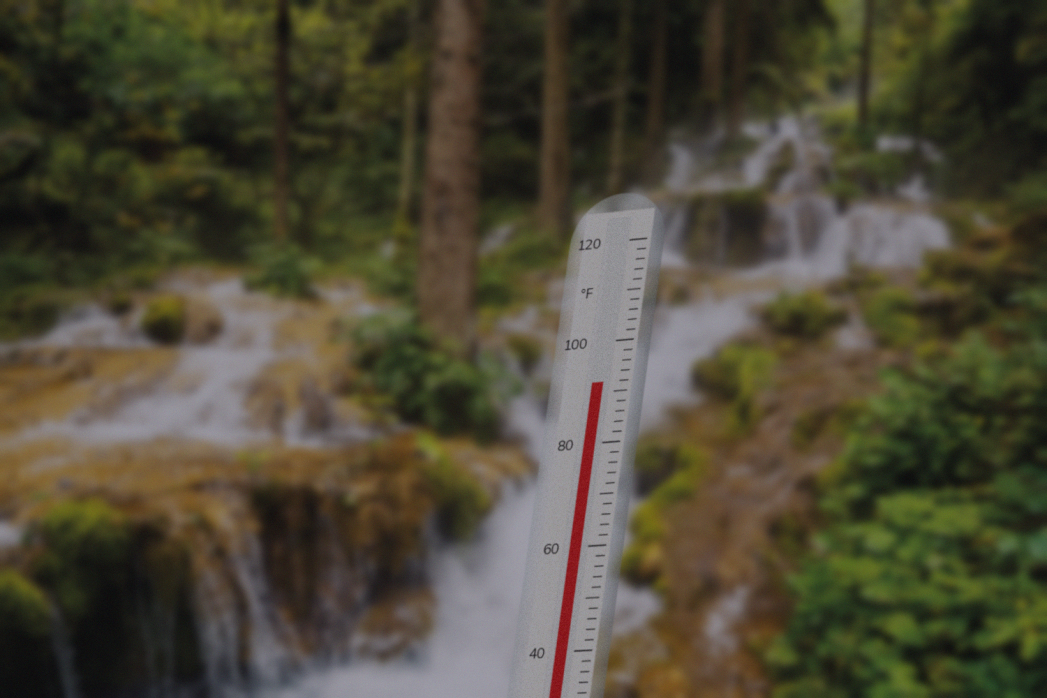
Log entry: 92°F
